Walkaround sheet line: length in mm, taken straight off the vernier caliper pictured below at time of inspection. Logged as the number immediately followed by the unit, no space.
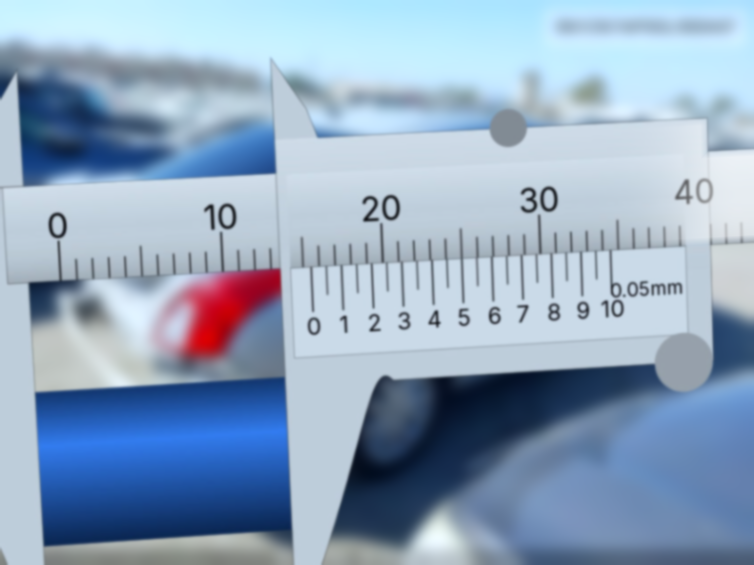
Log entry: 15.5mm
